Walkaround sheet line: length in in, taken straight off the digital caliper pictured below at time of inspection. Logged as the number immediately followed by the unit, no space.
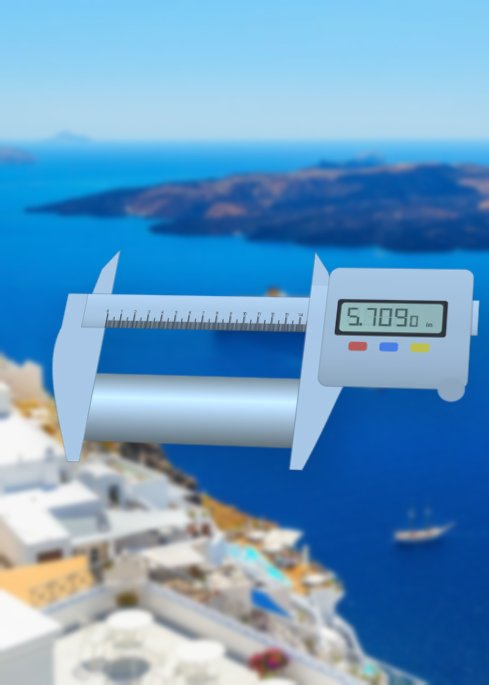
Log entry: 5.7090in
